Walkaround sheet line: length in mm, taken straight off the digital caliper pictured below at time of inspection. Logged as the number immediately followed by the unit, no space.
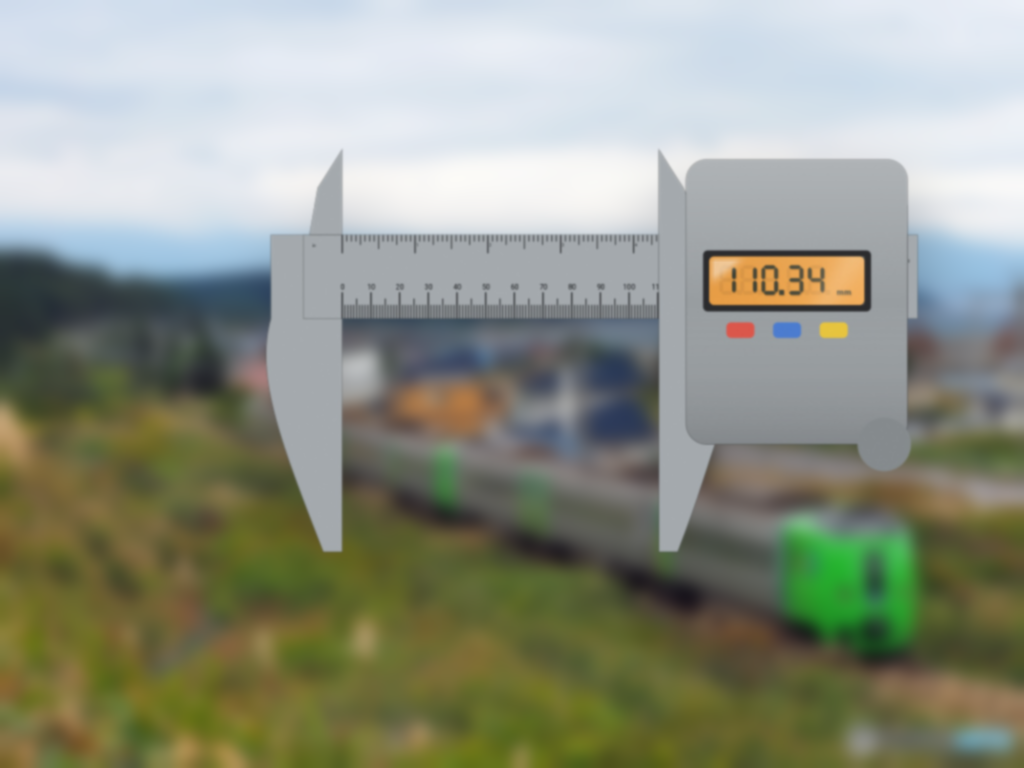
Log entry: 110.34mm
